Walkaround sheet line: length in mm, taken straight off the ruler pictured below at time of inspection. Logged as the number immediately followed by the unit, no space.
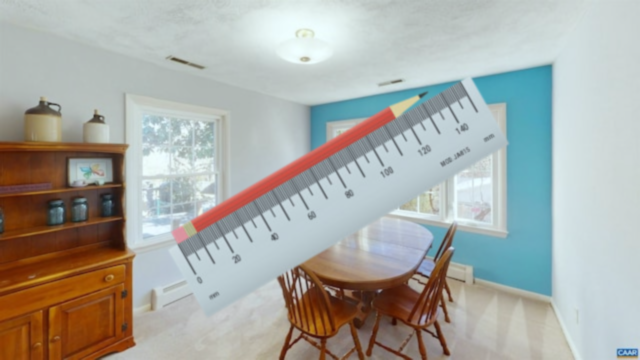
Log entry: 135mm
